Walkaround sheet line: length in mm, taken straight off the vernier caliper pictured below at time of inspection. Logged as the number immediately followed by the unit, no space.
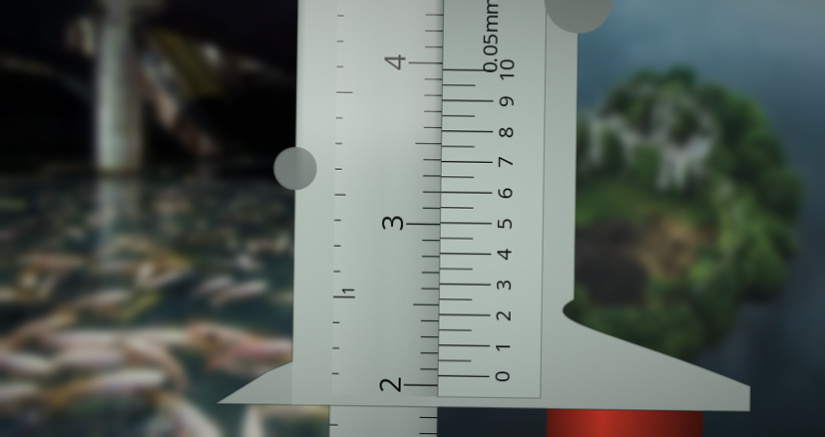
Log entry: 20.6mm
